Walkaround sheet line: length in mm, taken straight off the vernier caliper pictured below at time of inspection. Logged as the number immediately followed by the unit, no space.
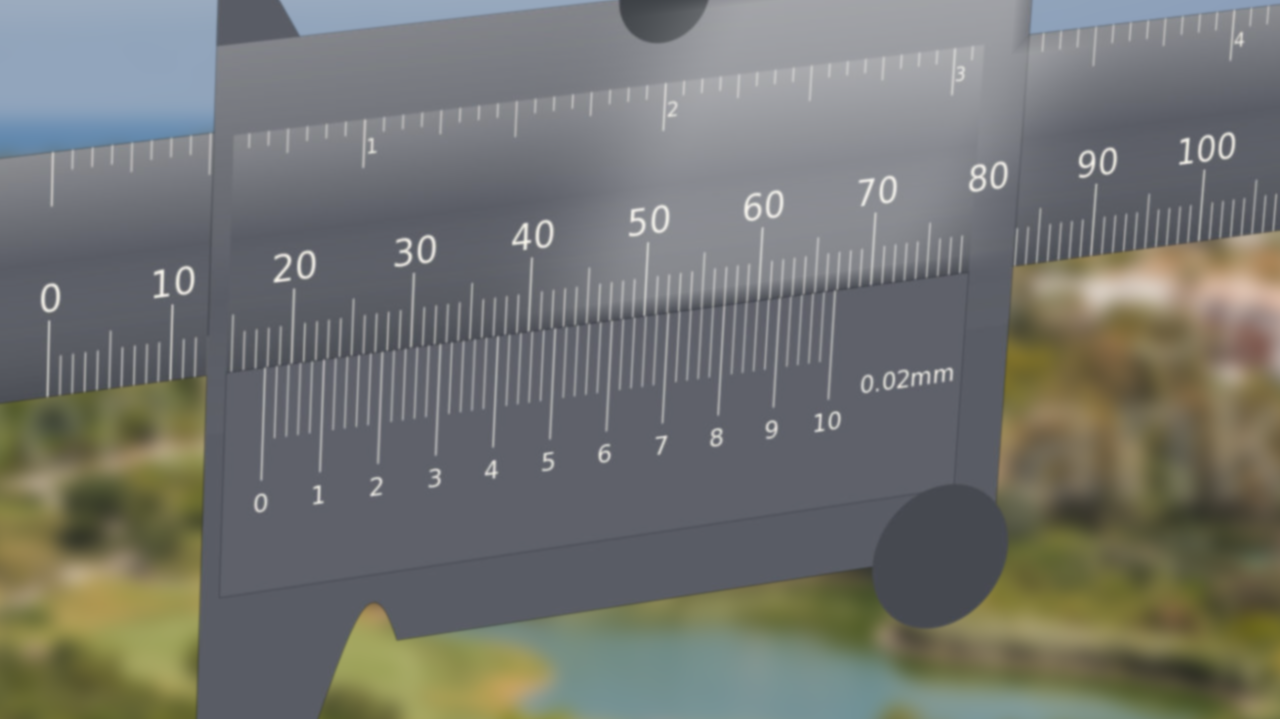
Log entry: 17.8mm
